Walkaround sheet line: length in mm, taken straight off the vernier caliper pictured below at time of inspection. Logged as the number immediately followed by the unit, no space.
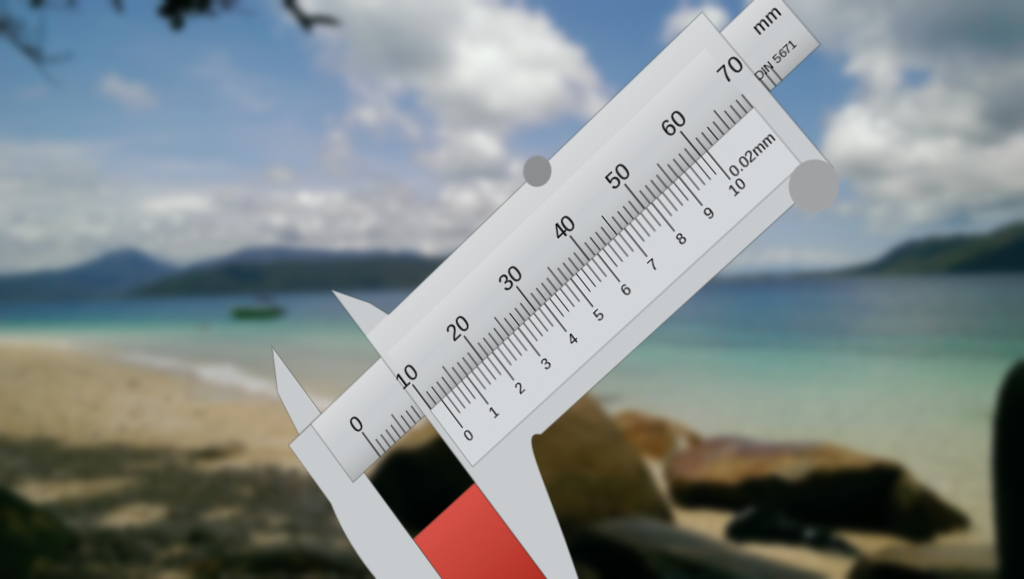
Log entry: 12.0mm
